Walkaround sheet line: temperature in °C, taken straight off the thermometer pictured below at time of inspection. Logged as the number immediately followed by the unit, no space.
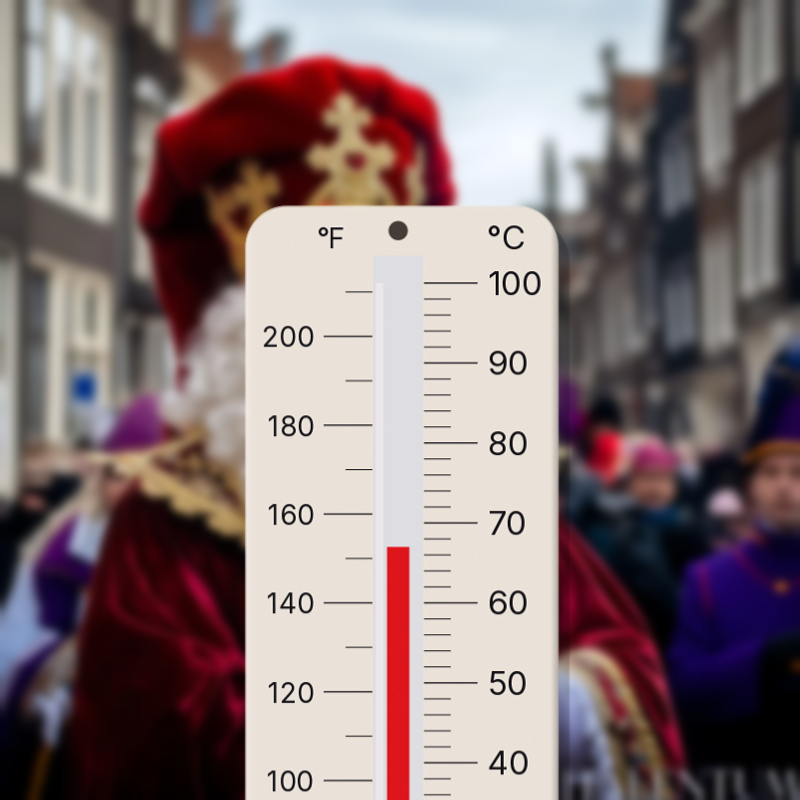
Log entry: 67°C
